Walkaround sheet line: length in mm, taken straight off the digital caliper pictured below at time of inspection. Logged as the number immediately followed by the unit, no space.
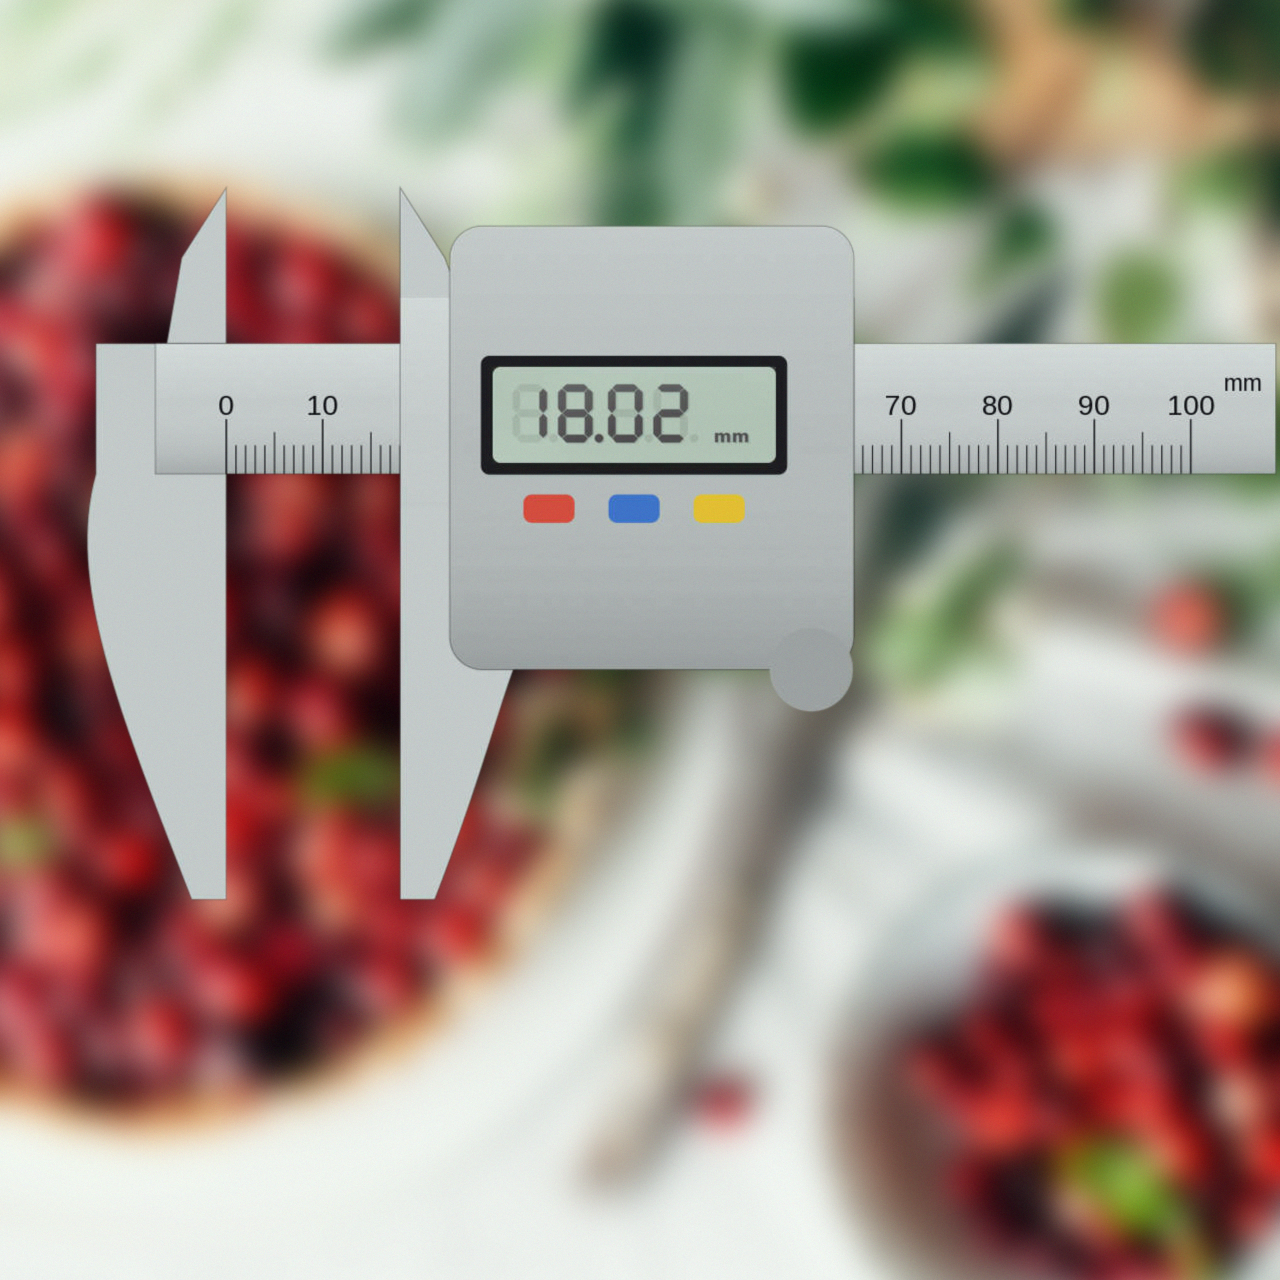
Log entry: 18.02mm
